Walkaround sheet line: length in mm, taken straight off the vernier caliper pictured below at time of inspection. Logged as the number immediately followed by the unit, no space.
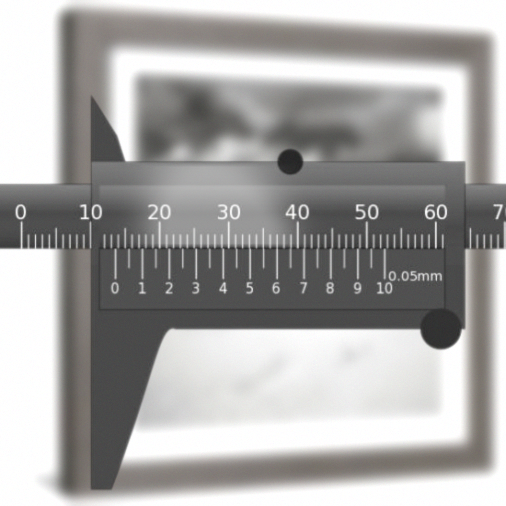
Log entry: 13.6mm
